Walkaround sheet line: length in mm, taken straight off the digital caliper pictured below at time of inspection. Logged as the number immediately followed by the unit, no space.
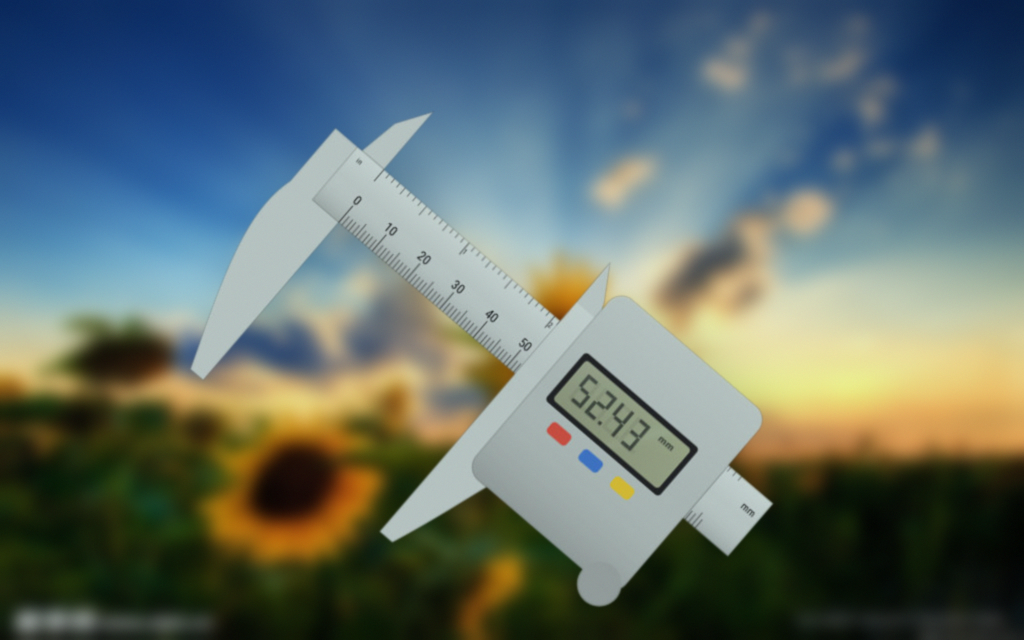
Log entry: 52.43mm
